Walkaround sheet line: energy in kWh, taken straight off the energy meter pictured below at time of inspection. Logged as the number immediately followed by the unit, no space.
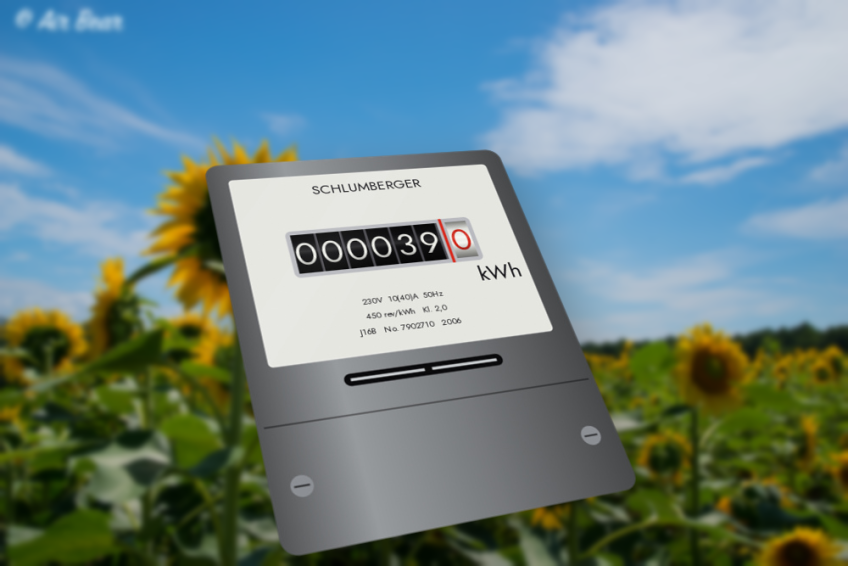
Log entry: 39.0kWh
